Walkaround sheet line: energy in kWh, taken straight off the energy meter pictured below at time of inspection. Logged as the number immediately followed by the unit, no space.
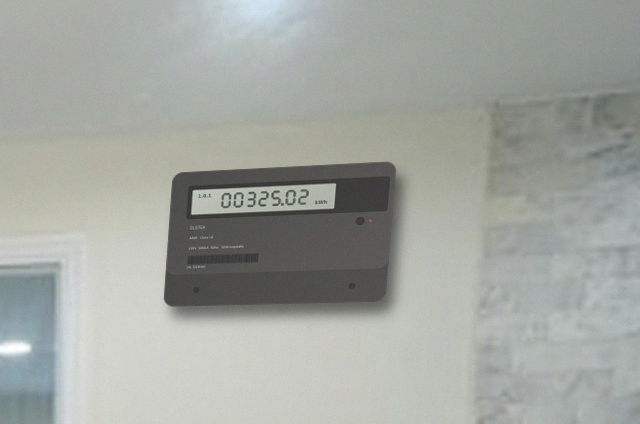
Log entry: 325.02kWh
